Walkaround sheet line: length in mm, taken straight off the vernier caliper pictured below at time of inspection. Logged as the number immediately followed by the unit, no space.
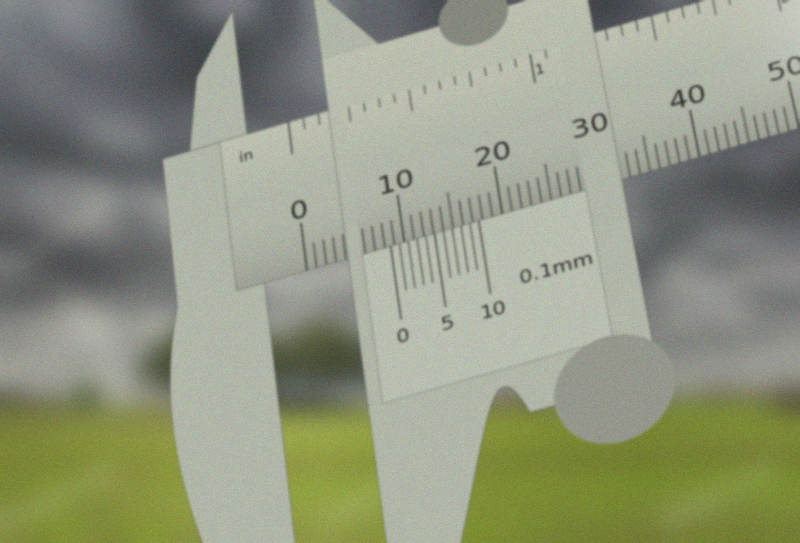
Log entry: 8.6mm
